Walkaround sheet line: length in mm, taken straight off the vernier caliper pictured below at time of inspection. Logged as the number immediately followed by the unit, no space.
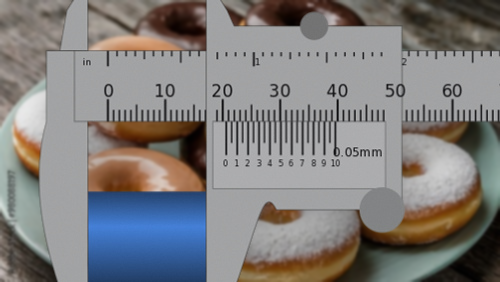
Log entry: 20.6mm
